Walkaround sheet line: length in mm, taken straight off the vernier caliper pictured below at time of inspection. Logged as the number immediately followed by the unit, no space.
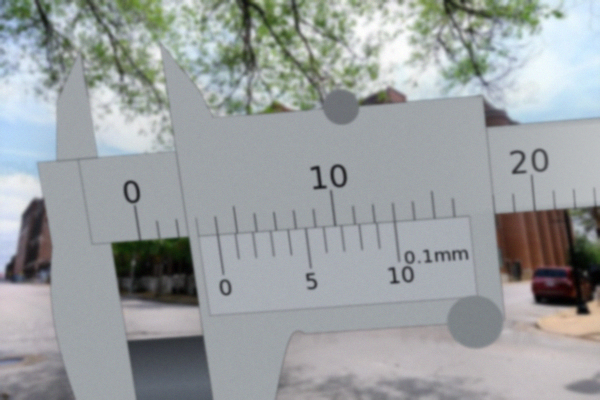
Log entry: 4.0mm
